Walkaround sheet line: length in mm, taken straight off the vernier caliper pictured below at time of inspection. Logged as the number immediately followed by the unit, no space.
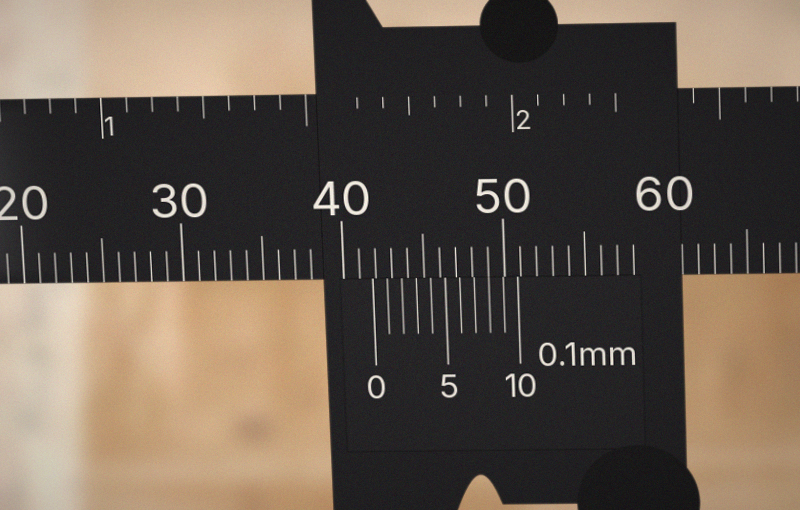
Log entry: 41.8mm
